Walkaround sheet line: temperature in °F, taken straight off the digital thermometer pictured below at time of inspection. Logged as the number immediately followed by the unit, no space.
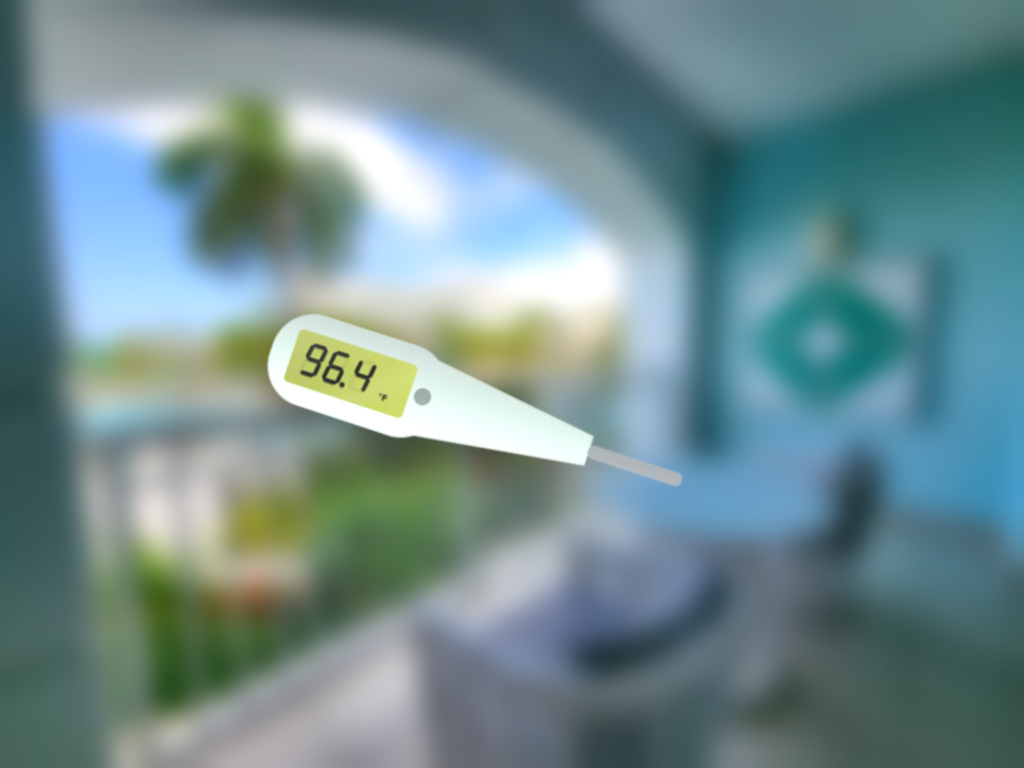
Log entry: 96.4°F
